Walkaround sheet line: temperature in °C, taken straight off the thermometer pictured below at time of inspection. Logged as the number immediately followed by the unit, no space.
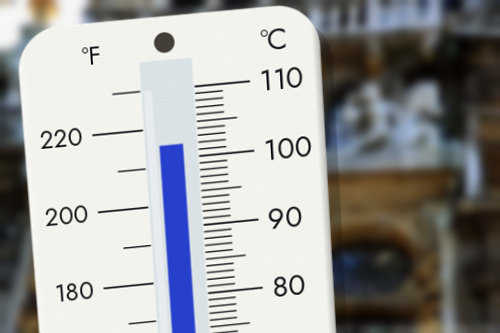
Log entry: 102°C
